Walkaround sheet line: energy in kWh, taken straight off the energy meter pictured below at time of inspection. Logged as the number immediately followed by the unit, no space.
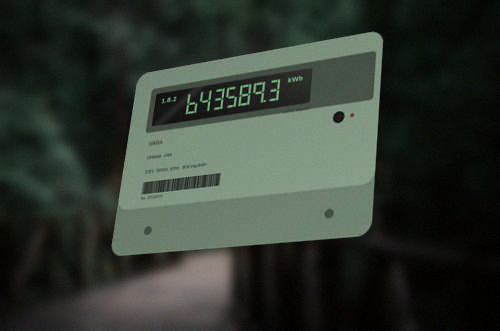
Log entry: 643589.3kWh
